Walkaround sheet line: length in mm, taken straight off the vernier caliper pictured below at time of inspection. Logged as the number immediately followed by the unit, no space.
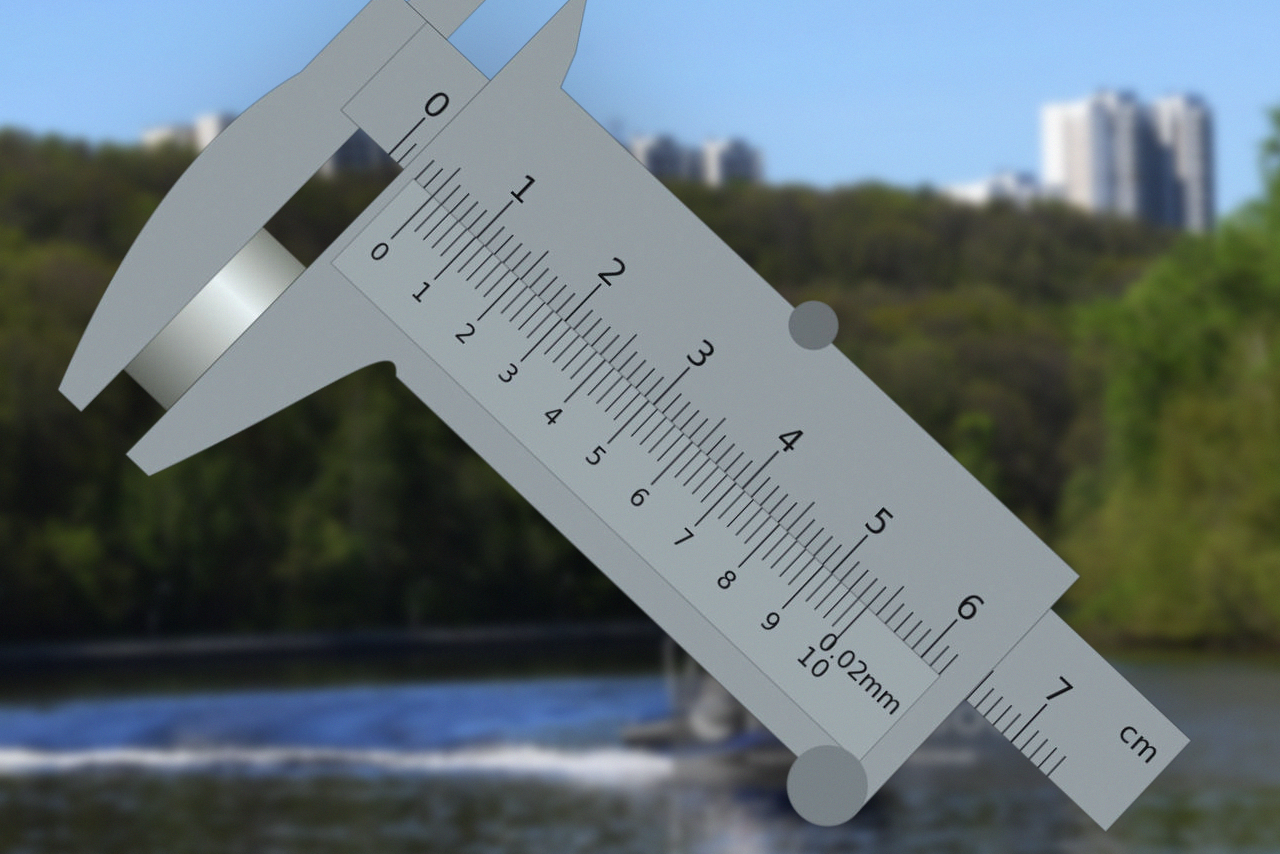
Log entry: 5.0mm
